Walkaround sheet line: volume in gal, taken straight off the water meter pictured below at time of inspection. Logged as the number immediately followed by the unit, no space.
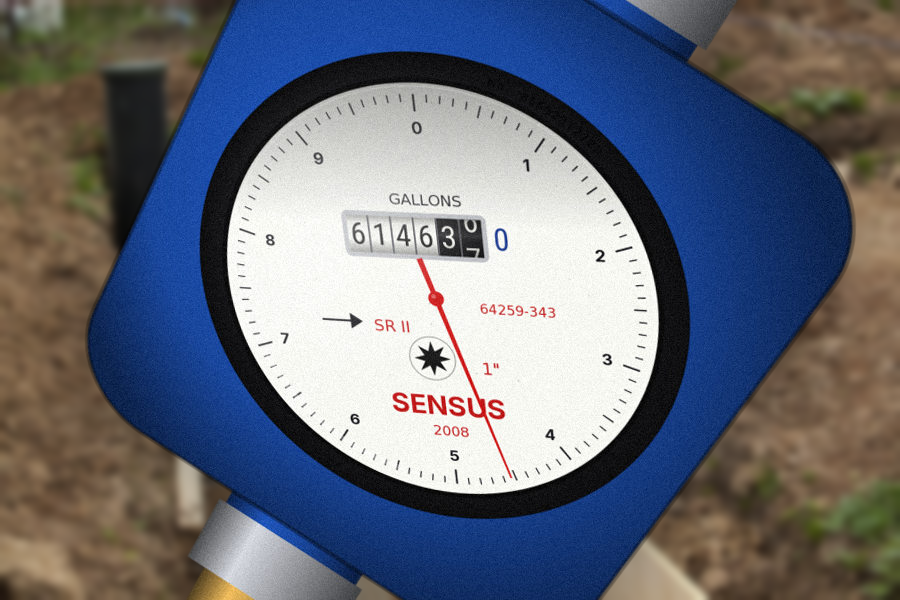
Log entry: 6146364.5gal
